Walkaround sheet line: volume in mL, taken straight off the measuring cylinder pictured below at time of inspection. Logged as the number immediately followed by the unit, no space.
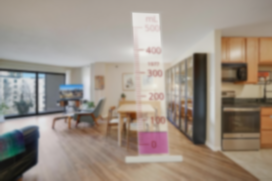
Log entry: 50mL
